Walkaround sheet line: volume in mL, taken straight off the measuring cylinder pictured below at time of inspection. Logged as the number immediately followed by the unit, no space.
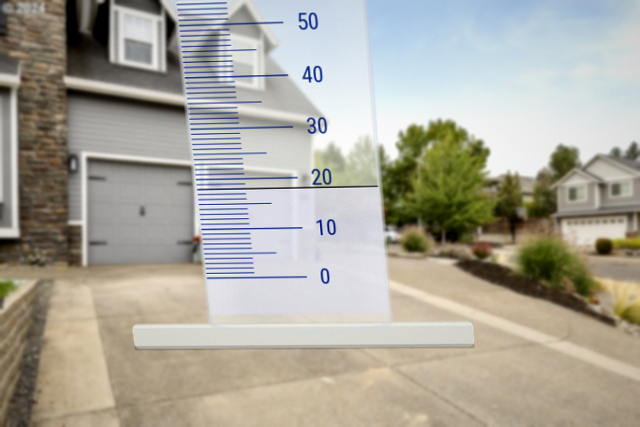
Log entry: 18mL
